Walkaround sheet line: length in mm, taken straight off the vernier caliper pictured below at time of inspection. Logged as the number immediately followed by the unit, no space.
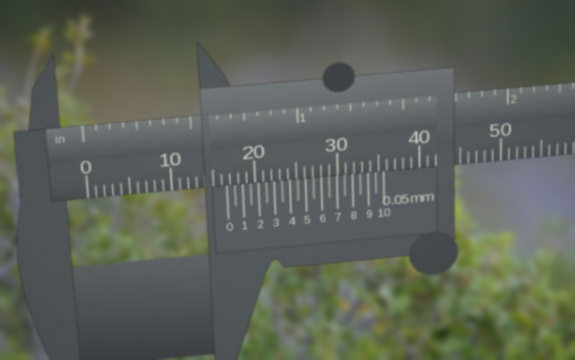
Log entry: 16.6mm
